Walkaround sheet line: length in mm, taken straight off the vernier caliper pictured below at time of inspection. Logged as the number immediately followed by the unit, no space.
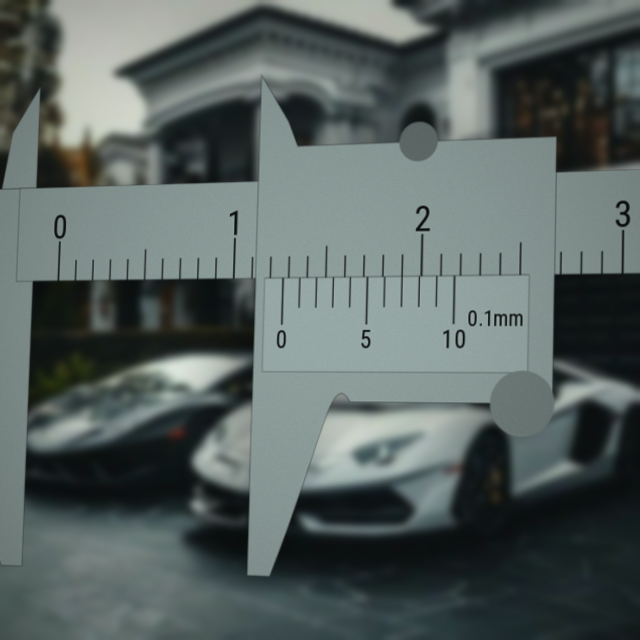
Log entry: 12.7mm
